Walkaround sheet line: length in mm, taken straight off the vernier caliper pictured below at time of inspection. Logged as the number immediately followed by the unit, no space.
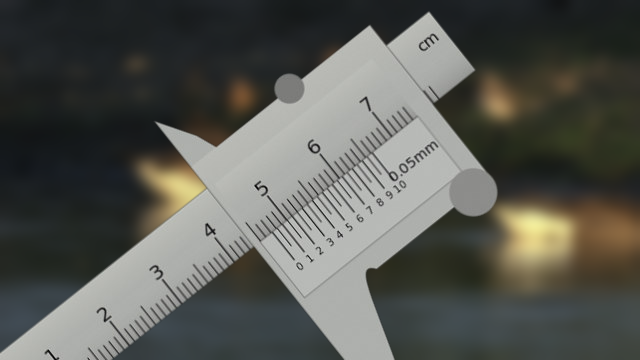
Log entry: 47.2mm
